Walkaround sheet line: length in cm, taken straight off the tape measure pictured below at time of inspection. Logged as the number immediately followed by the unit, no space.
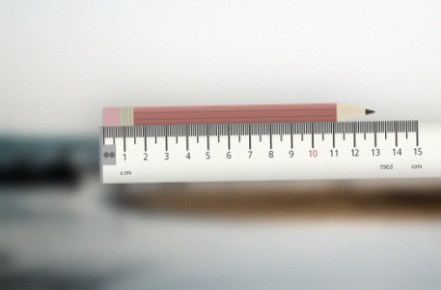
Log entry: 13cm
